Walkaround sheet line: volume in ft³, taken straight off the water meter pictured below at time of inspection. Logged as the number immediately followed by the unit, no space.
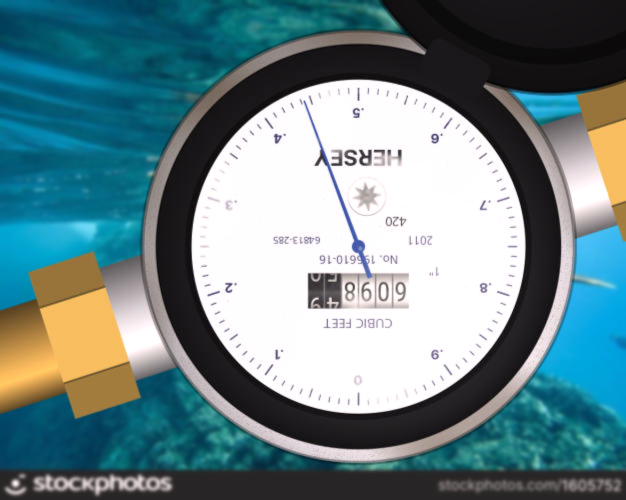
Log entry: 609849.44ft³
